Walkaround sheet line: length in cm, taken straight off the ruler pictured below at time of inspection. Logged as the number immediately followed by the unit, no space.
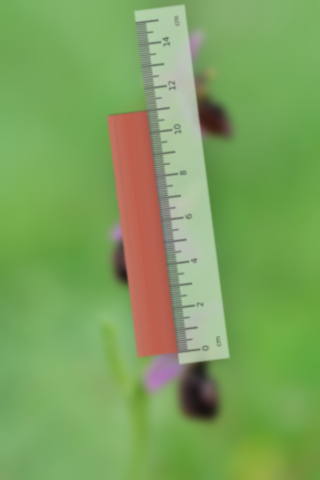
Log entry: 11cm
